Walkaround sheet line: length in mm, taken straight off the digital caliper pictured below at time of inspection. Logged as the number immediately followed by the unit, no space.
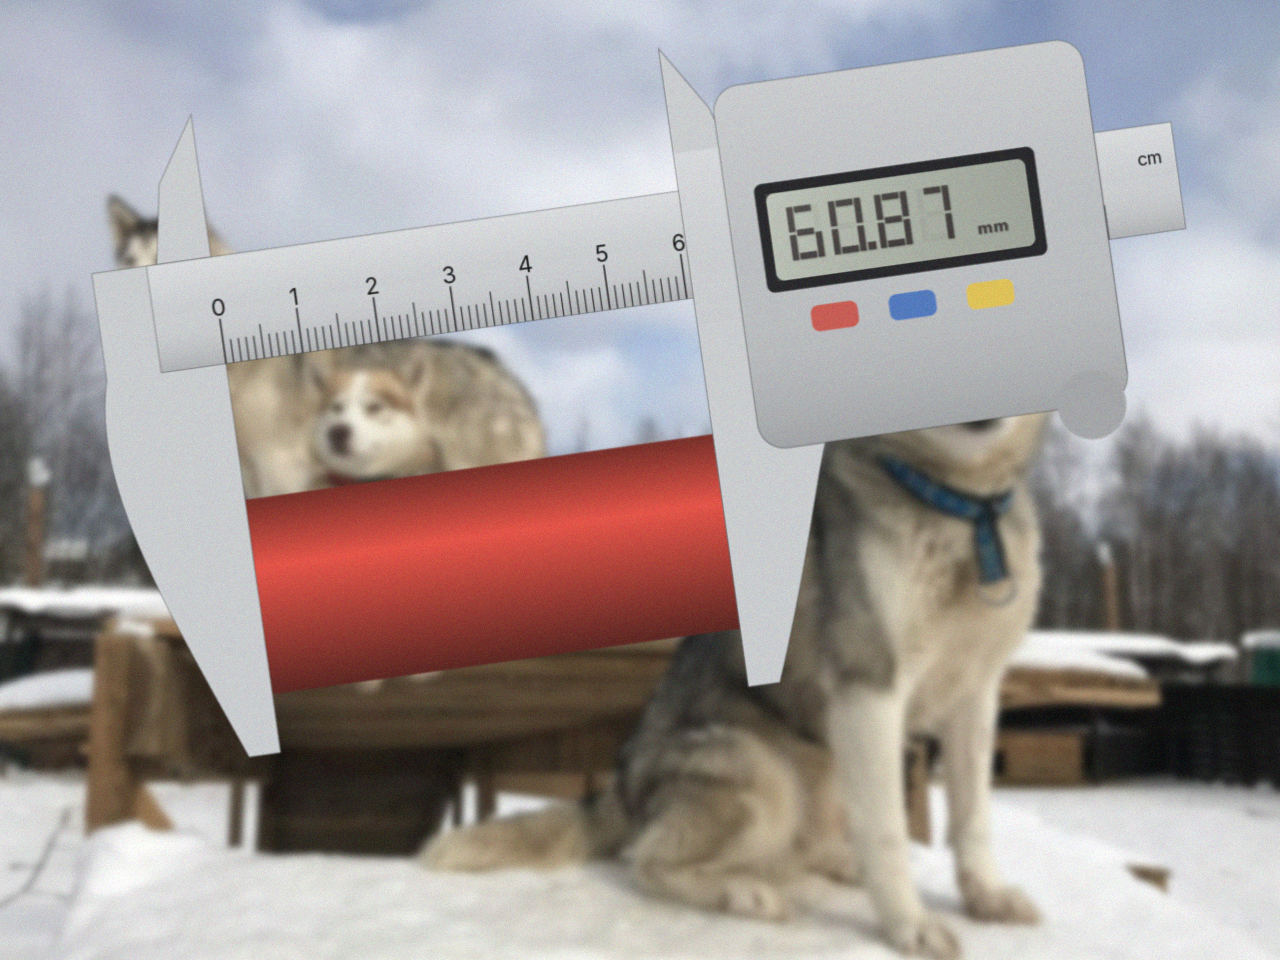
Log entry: 60.87mm
